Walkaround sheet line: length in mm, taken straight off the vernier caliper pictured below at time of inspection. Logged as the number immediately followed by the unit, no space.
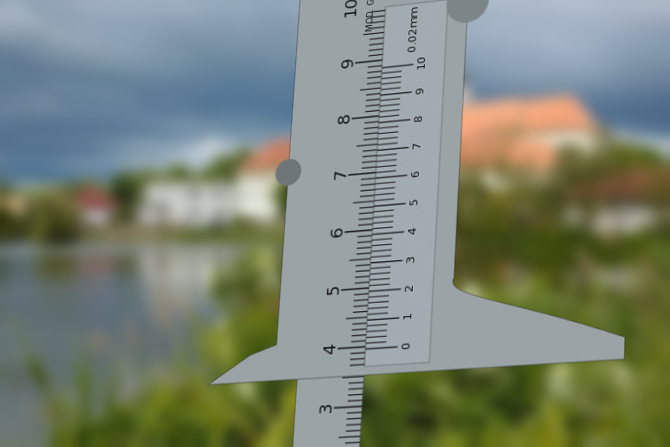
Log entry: 39.6mm
